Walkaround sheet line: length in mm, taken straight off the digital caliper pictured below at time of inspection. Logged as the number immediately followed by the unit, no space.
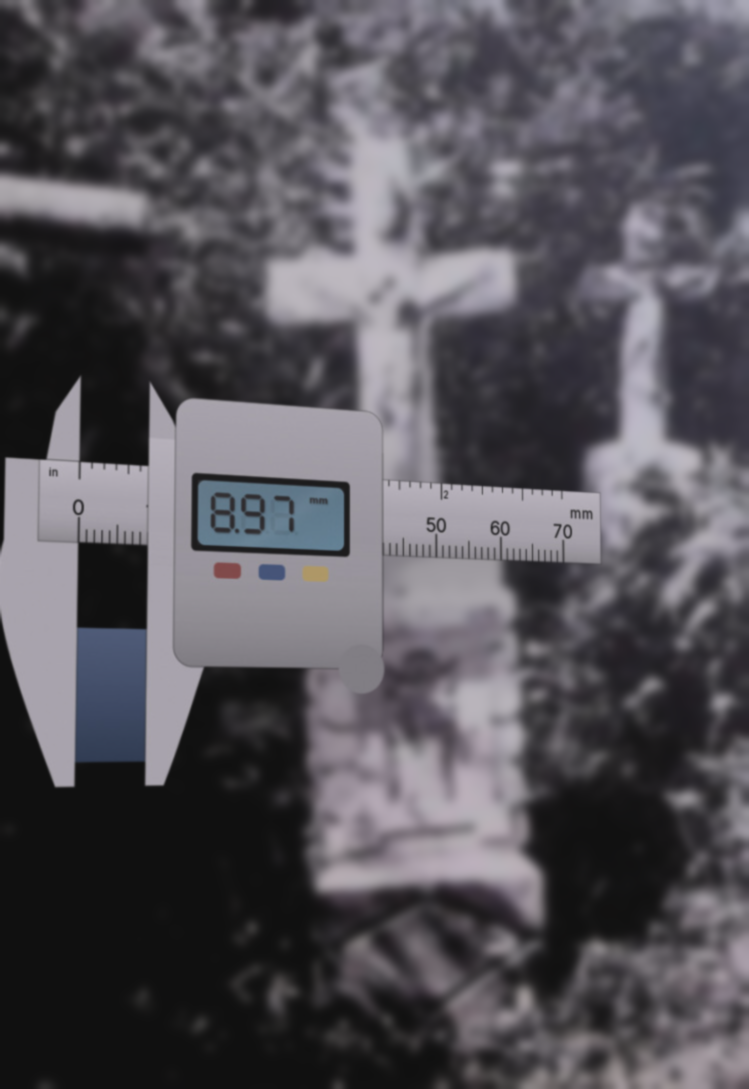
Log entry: 8.97mm
